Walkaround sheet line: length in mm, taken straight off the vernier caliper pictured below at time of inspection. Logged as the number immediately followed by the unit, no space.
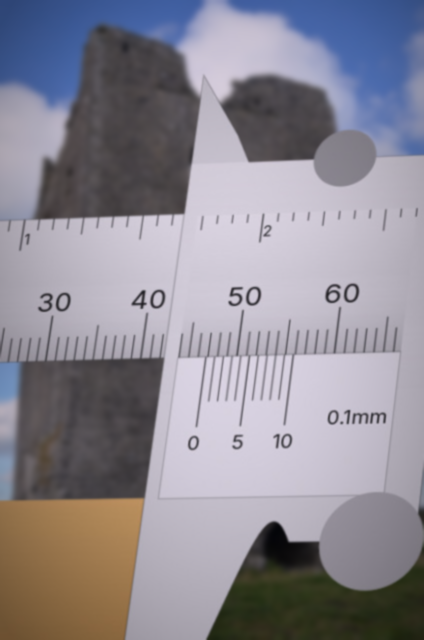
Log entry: 46.8mm
